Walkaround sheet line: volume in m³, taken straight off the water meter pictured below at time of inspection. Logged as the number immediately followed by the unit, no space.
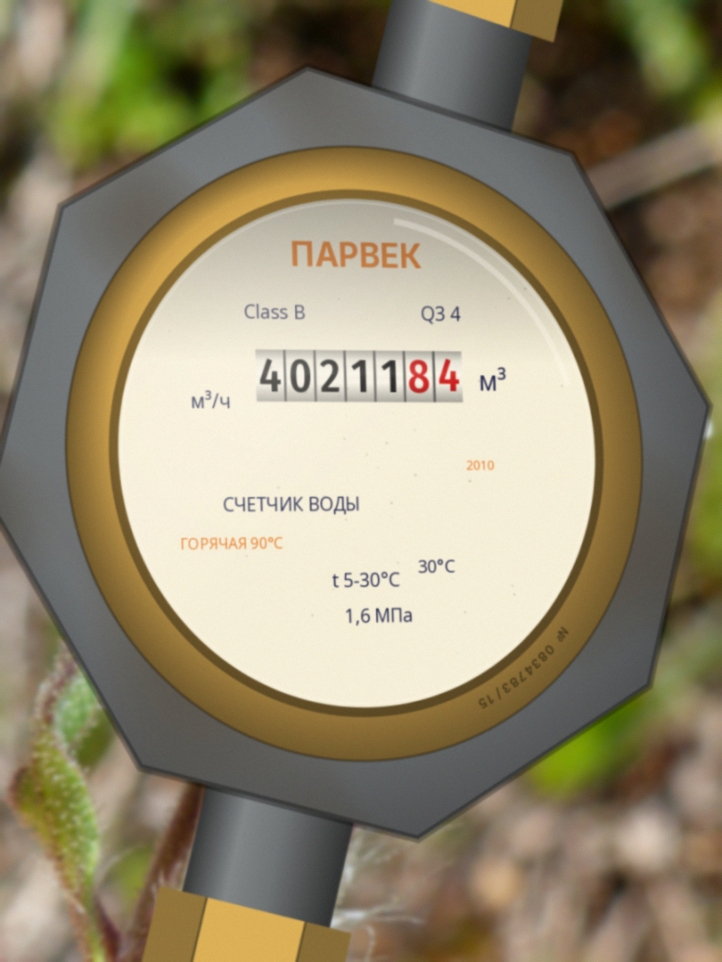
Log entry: 40211.84m³
